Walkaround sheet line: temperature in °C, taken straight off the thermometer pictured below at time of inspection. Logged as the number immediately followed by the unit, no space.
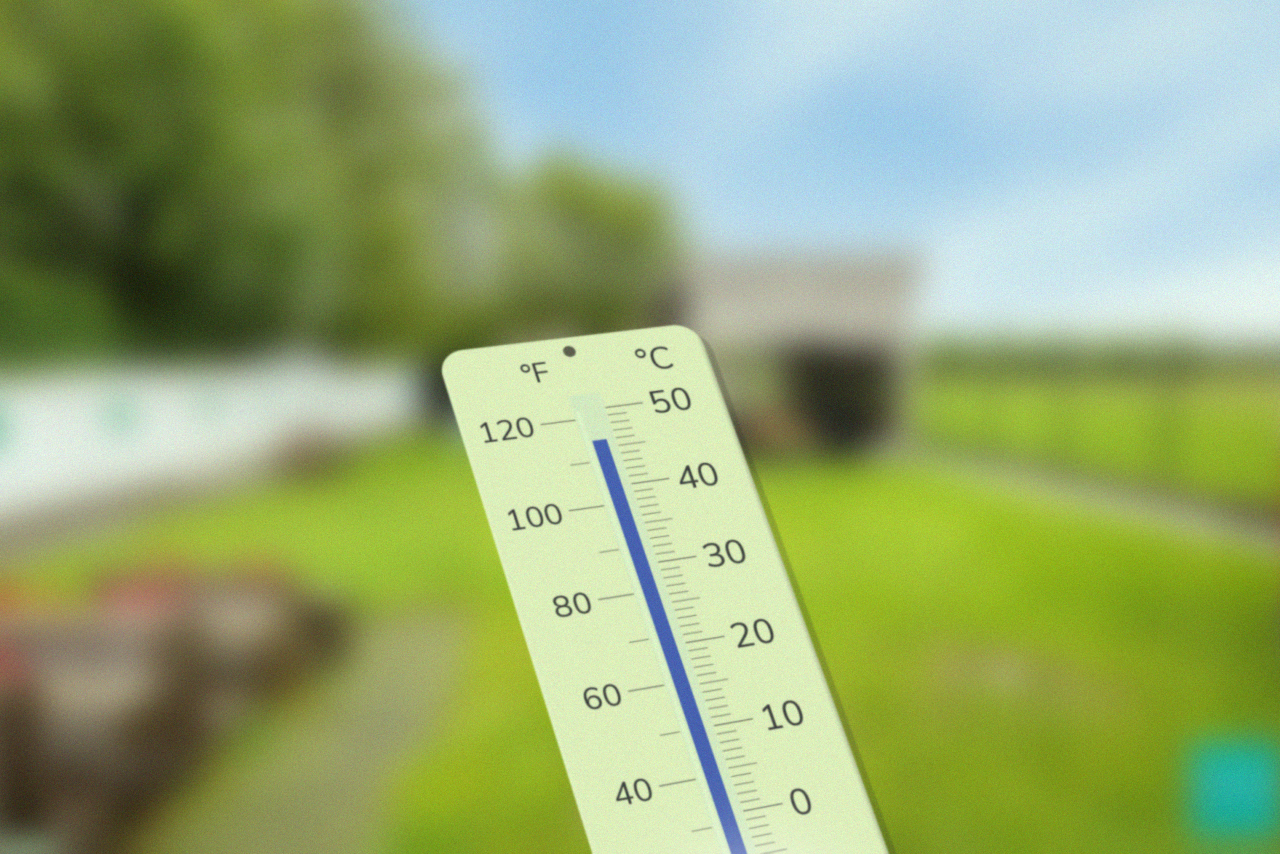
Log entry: 46°C
